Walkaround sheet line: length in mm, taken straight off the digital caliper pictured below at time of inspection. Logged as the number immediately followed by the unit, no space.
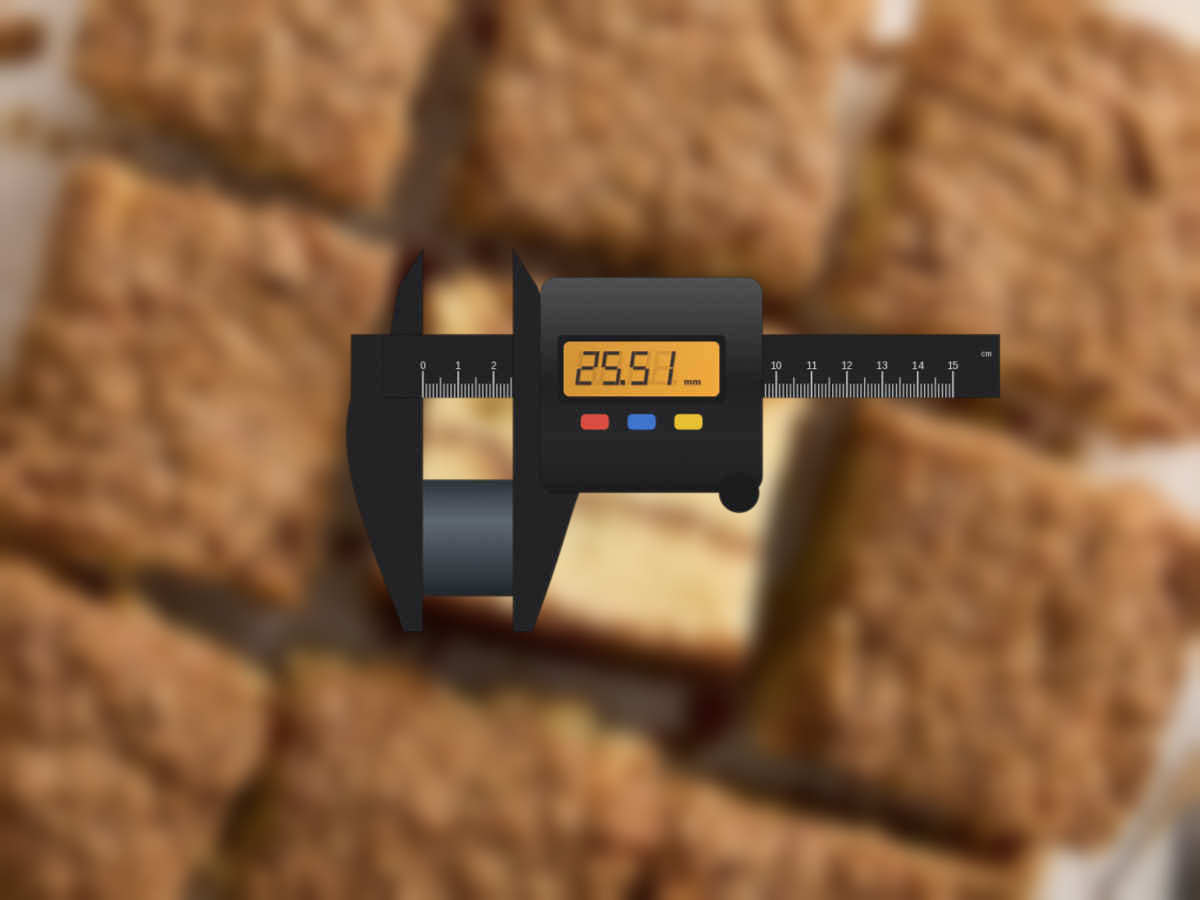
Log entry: 25.51mm
